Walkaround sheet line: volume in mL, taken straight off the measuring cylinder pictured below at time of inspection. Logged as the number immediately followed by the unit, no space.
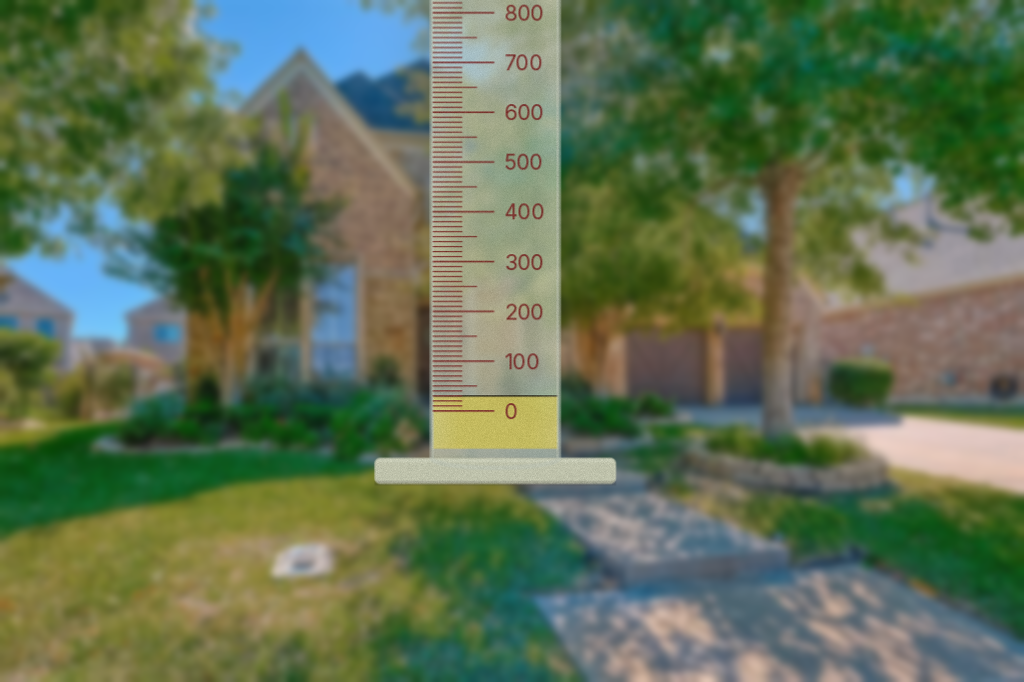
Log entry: 30mL
